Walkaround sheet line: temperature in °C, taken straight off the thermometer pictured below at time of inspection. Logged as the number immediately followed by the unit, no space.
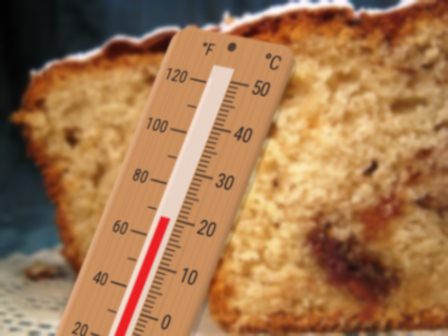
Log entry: 20°C
